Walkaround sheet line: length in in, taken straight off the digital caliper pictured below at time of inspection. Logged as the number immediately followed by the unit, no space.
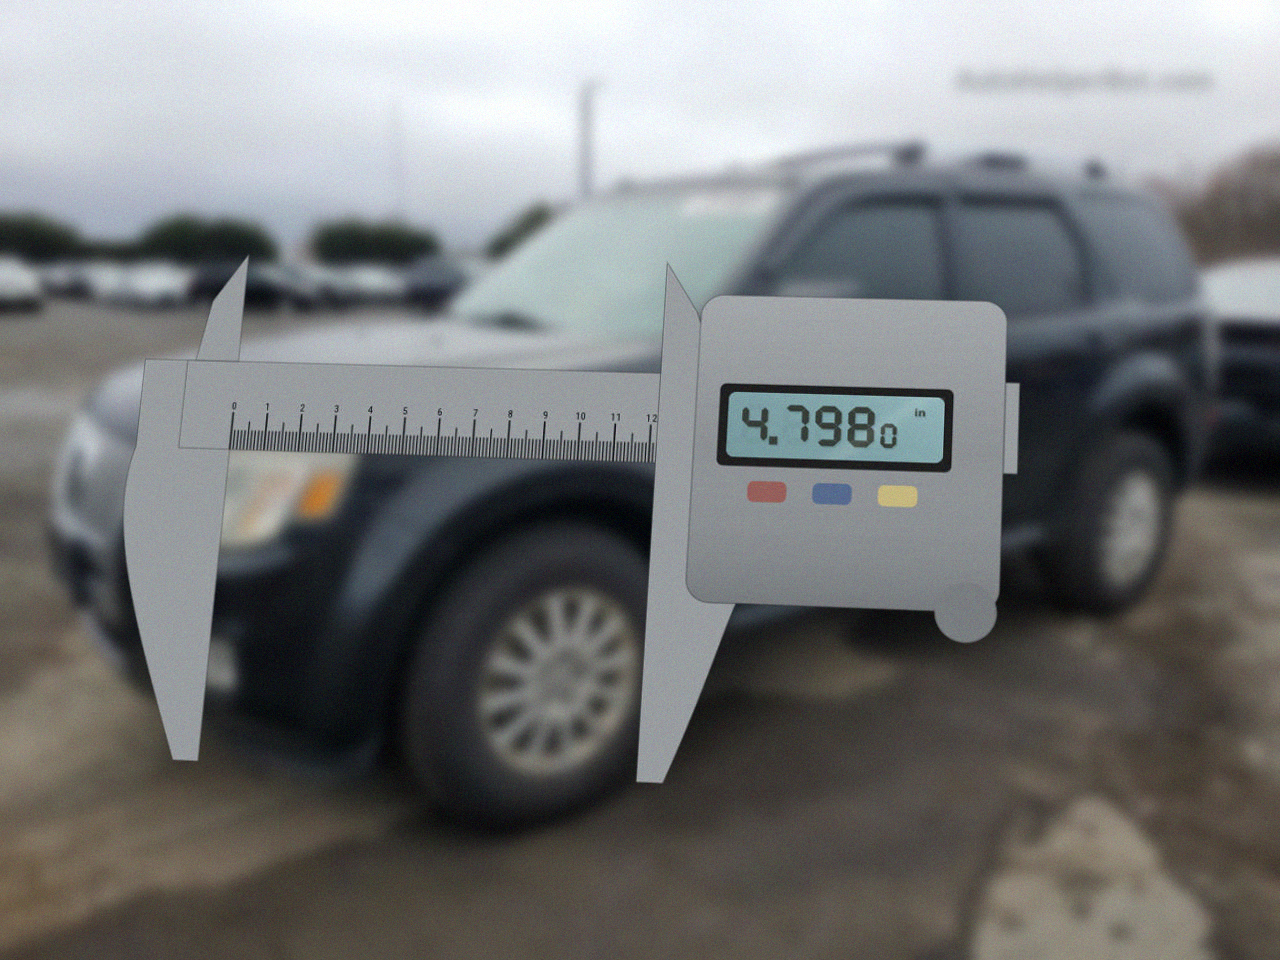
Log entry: 4.7980in
